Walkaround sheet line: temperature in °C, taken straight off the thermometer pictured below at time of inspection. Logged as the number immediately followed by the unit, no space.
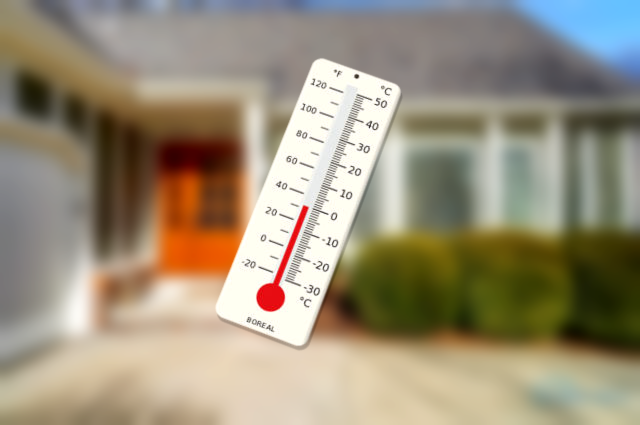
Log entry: 0°C
